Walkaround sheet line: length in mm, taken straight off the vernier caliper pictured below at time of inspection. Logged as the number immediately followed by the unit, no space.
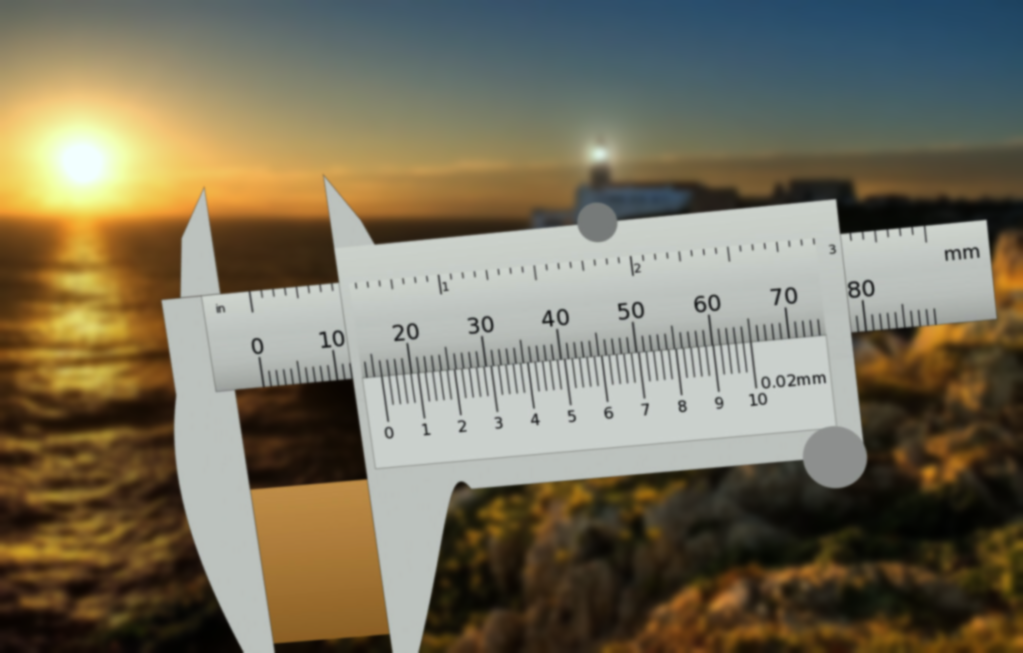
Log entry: 16.0mm
